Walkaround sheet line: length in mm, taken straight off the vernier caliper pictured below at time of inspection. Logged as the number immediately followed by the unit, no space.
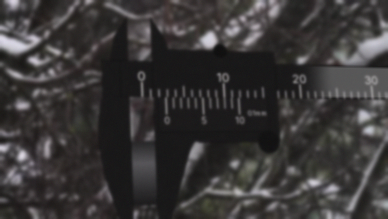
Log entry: 2.8mm
